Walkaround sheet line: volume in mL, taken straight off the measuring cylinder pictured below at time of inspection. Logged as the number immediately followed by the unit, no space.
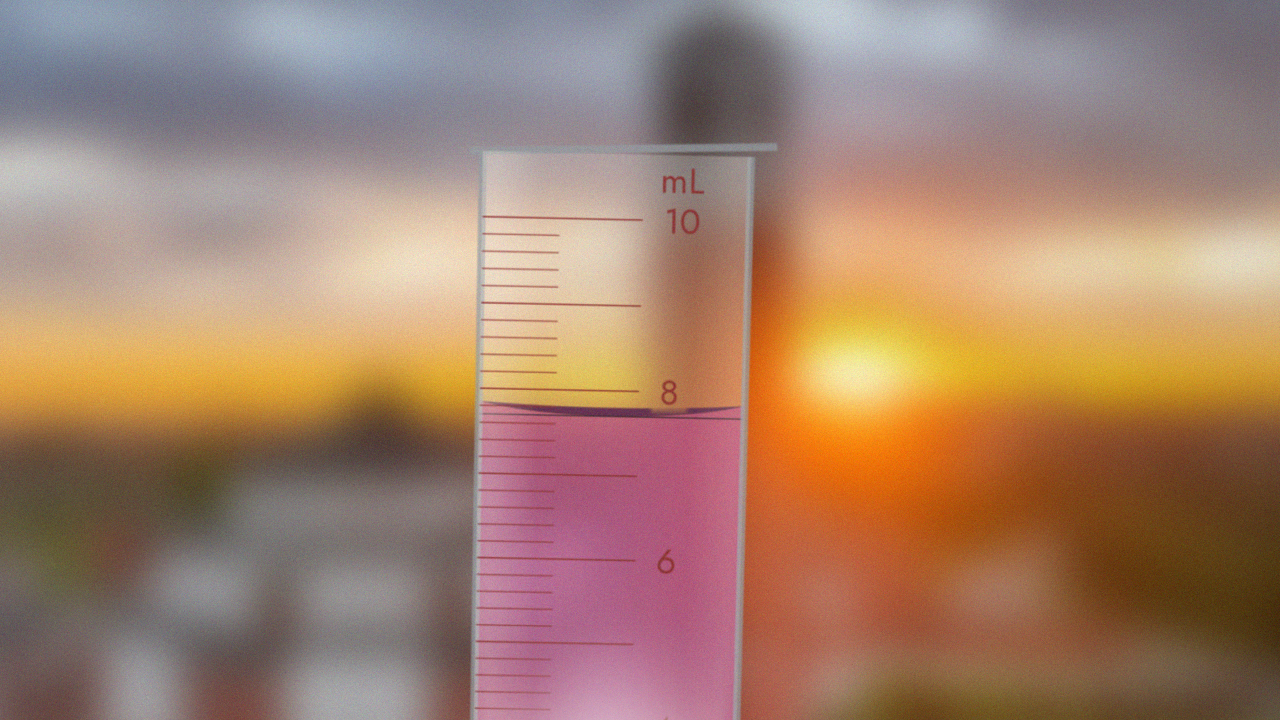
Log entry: 7.7mL
